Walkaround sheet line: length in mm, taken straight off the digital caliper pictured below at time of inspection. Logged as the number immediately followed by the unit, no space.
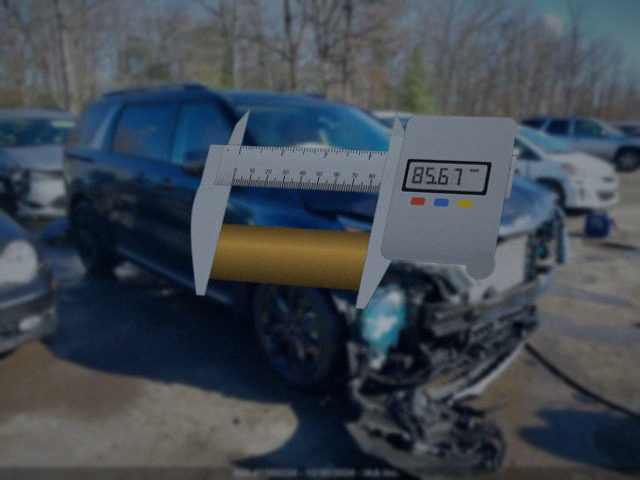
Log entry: 85.67mm
